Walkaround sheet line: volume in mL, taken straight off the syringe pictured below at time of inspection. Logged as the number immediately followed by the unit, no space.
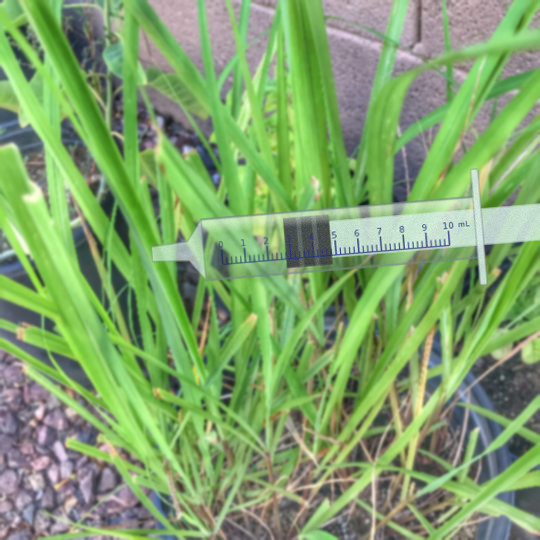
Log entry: 2.8mL
